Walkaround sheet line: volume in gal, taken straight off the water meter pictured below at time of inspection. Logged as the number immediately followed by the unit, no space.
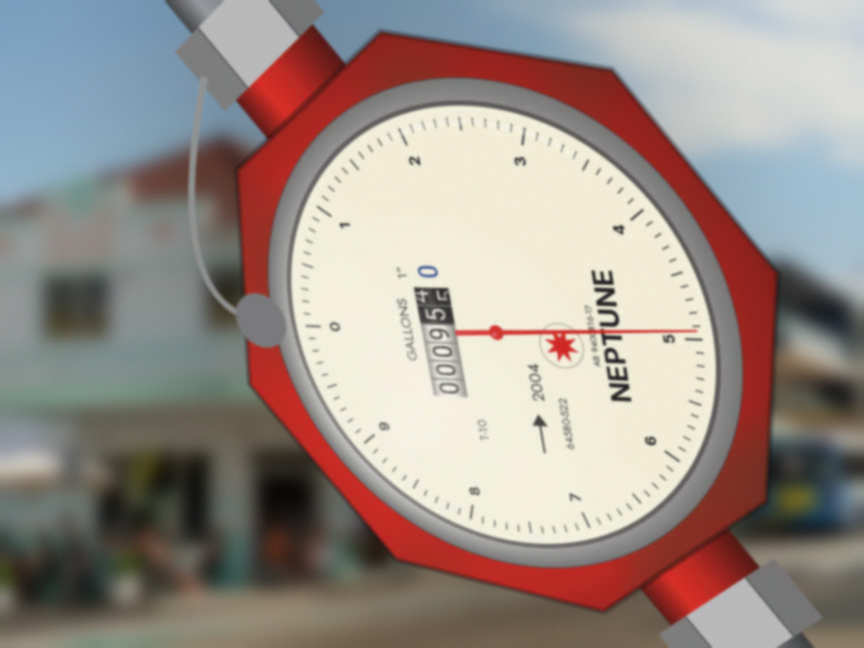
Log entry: 9544.9gal
